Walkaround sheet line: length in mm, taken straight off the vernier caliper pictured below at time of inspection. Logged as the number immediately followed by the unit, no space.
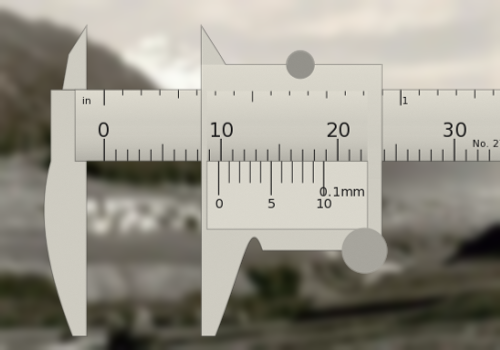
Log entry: 9.8mm
